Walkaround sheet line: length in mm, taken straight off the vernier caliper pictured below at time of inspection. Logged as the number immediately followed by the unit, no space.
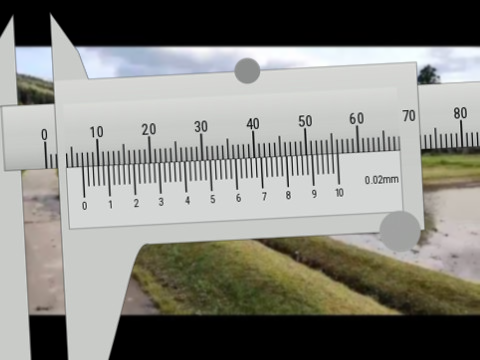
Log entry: 7.0mm
